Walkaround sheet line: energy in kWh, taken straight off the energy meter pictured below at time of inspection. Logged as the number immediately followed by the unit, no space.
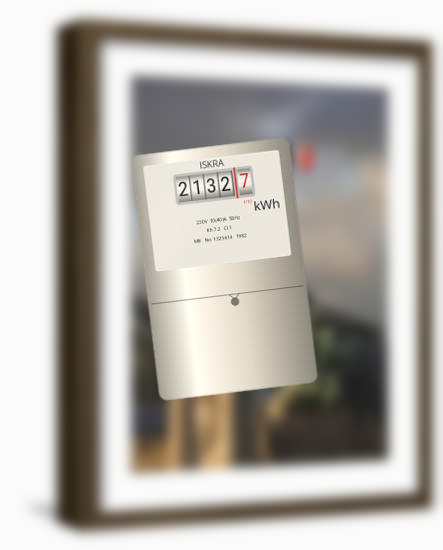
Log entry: 2132.7kWh
